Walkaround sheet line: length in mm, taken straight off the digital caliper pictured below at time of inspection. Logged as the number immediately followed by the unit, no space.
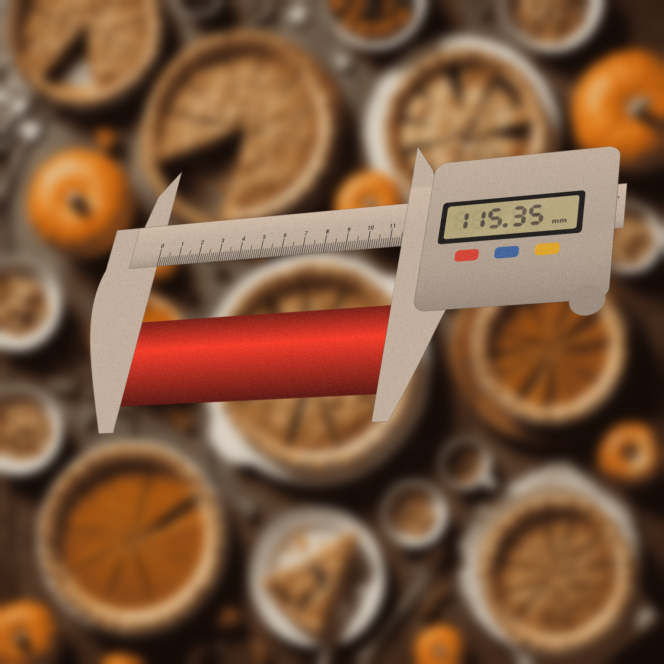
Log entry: 115.35mm
